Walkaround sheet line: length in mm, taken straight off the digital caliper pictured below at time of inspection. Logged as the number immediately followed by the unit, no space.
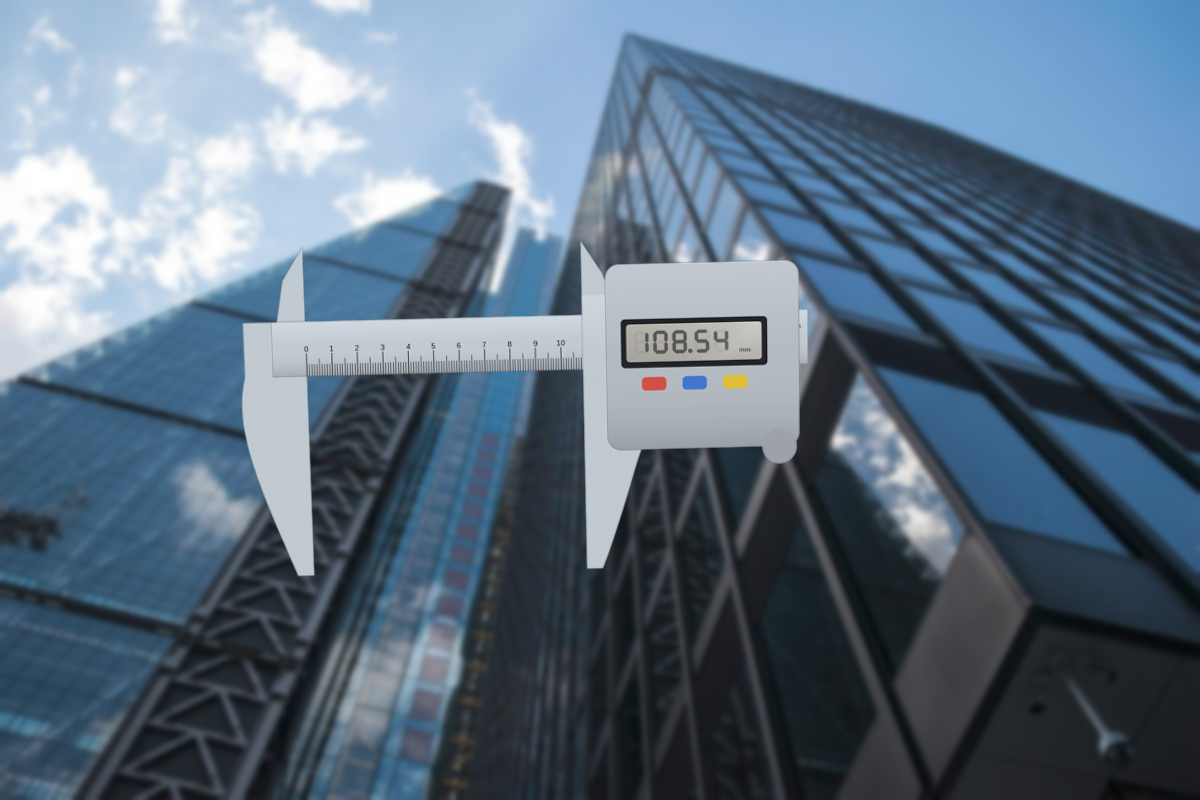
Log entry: 108.54mm
